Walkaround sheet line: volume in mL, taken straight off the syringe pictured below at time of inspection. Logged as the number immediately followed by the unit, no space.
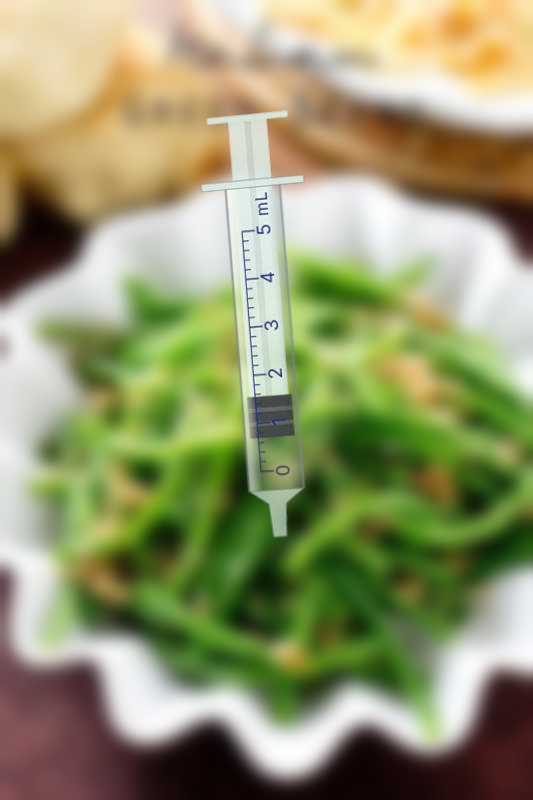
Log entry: 0.7mL
